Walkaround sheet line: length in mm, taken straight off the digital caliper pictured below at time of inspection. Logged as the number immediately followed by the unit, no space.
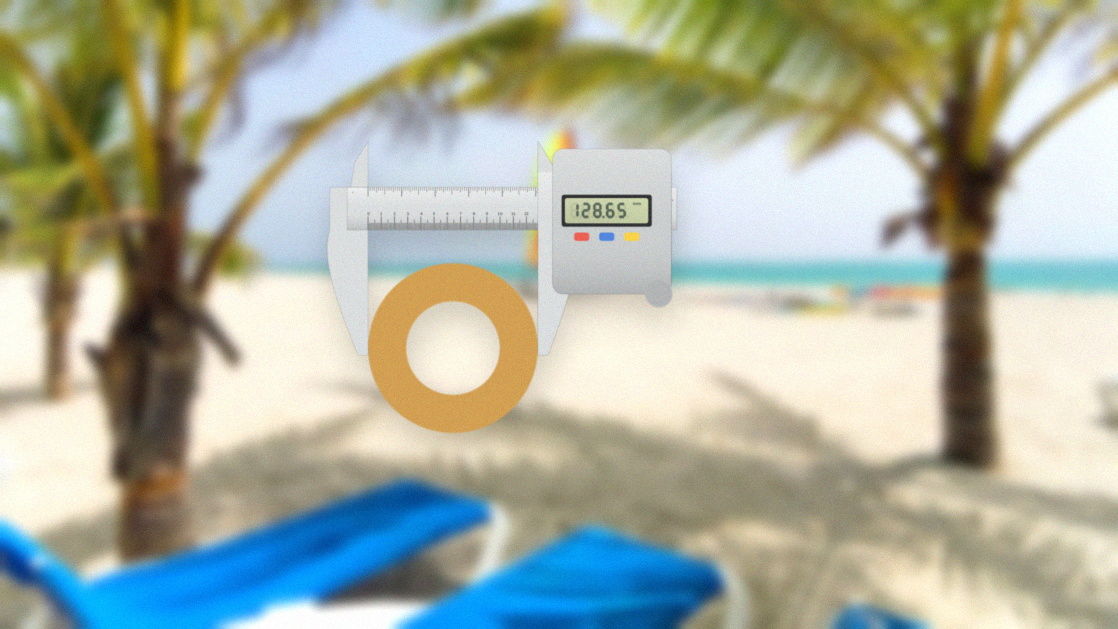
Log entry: 128.65mm
